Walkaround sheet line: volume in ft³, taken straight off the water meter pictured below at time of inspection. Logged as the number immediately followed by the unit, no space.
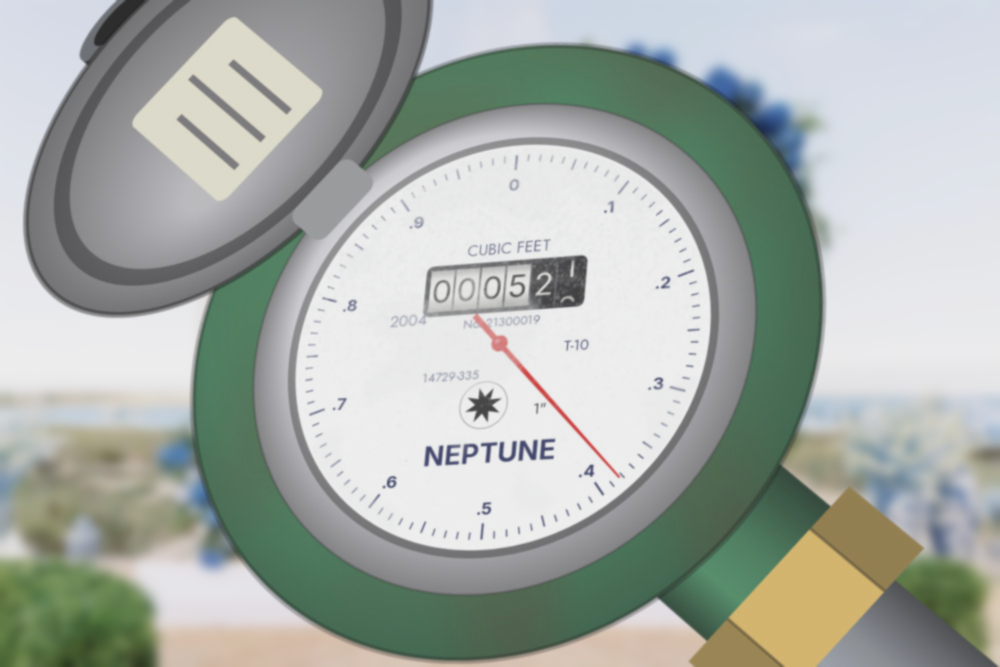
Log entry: 521.38ft³
